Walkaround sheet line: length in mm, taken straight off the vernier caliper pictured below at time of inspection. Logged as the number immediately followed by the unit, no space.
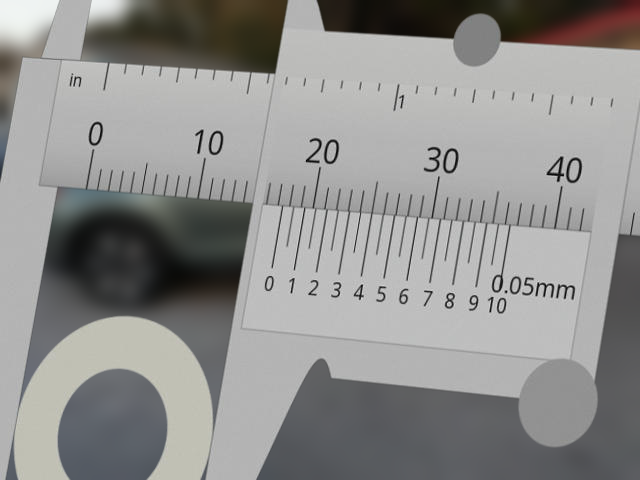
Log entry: 17.4mm
